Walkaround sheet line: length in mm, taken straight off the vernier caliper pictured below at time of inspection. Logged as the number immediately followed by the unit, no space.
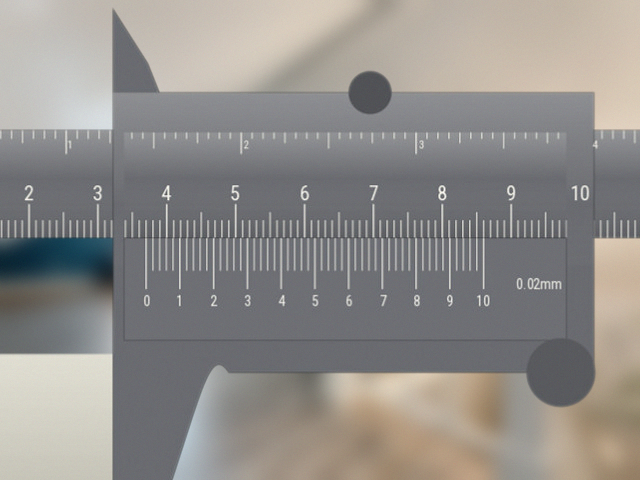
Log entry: 37.0mm
